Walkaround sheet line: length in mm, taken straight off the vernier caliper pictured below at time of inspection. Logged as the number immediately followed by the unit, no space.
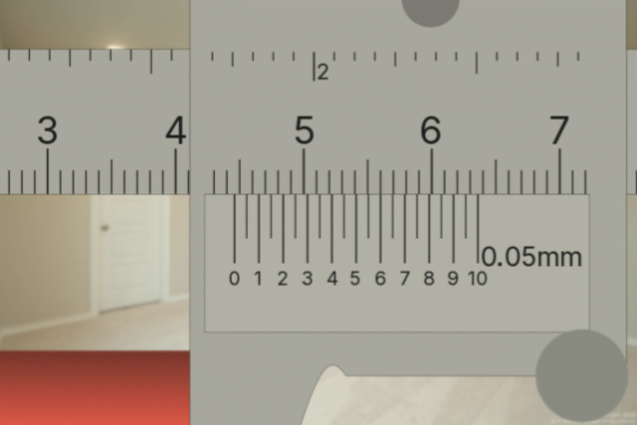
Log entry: 44.6mm
